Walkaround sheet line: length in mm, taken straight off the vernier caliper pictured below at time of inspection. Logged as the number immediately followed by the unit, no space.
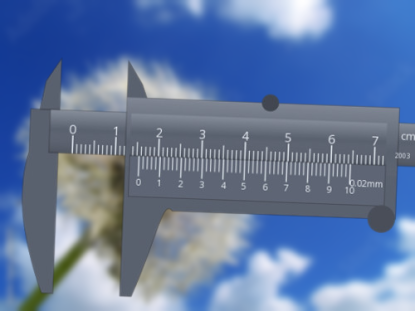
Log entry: 15.5mm
